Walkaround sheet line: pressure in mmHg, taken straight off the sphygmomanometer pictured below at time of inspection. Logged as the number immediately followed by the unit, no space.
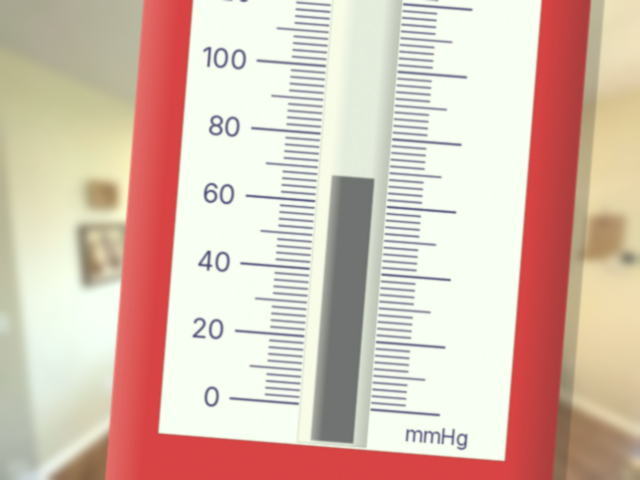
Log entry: 68mmHg
